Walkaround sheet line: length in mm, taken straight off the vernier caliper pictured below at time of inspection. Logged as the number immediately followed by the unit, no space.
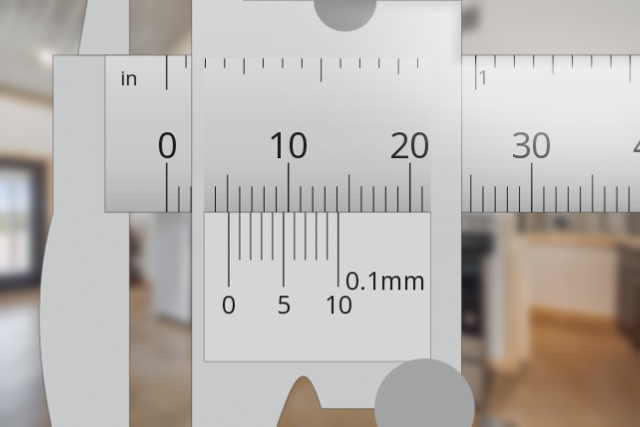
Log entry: 5.1mm
